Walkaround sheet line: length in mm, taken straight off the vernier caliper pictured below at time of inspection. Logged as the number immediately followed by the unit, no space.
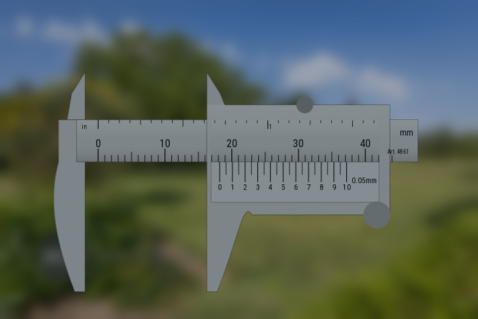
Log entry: 18.2mm
